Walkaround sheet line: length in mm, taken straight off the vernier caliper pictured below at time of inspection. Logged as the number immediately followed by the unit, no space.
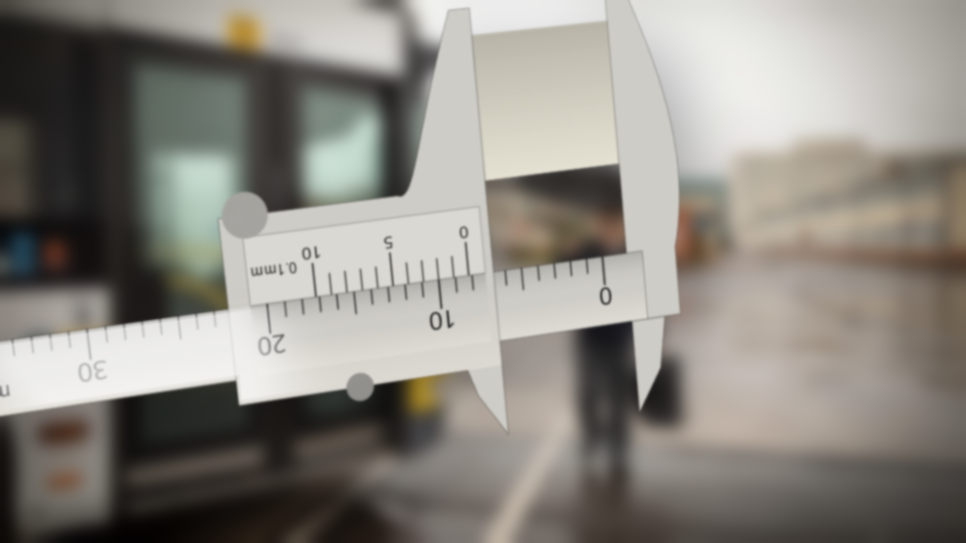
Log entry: 8.2mm
